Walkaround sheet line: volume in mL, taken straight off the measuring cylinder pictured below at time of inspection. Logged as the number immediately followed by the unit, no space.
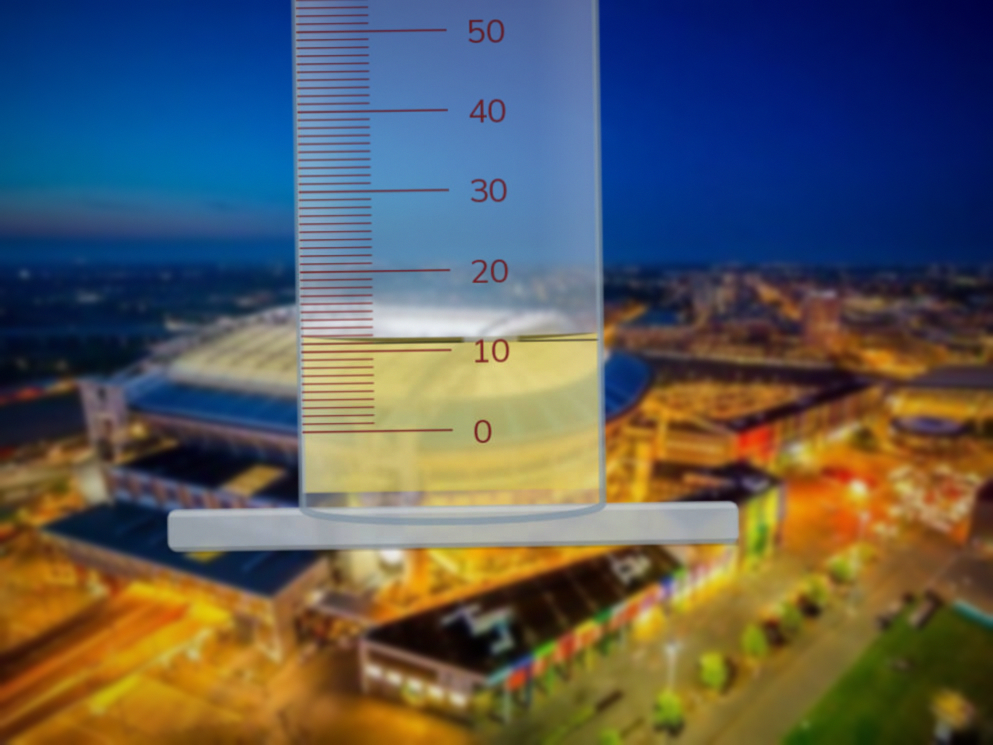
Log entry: 11mL
